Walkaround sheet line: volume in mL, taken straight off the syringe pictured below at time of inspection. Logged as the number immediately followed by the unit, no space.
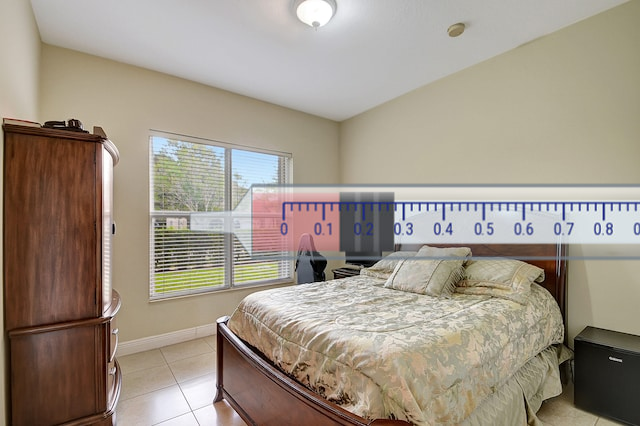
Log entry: 0.14mL
